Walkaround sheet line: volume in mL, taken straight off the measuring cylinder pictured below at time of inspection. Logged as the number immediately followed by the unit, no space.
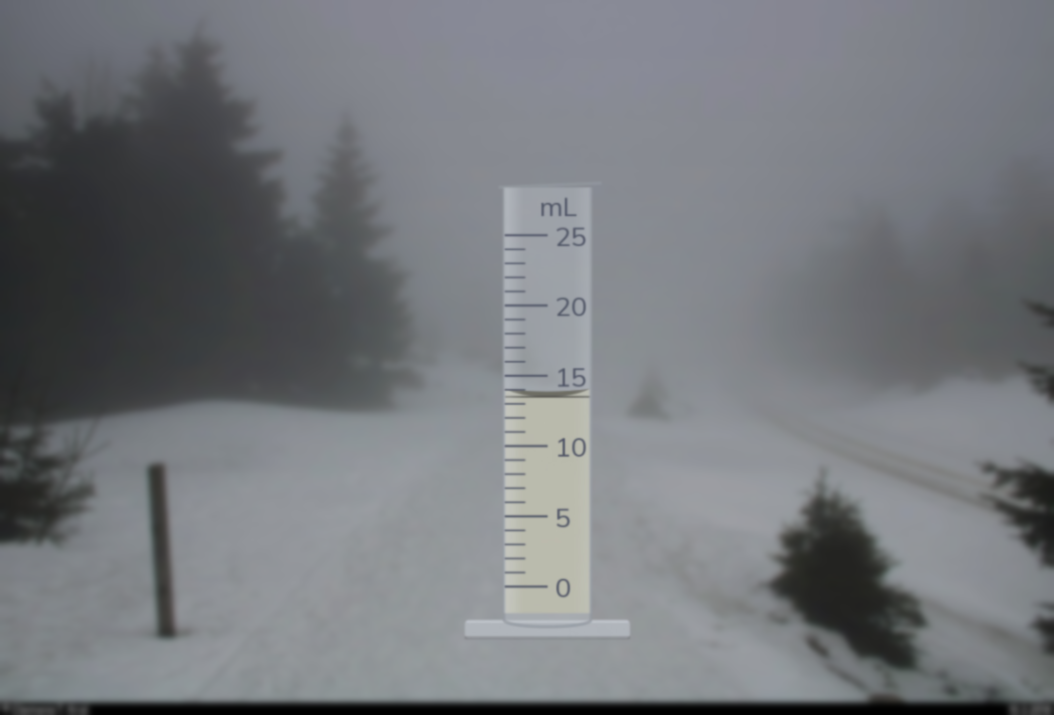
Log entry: 13.5mL
